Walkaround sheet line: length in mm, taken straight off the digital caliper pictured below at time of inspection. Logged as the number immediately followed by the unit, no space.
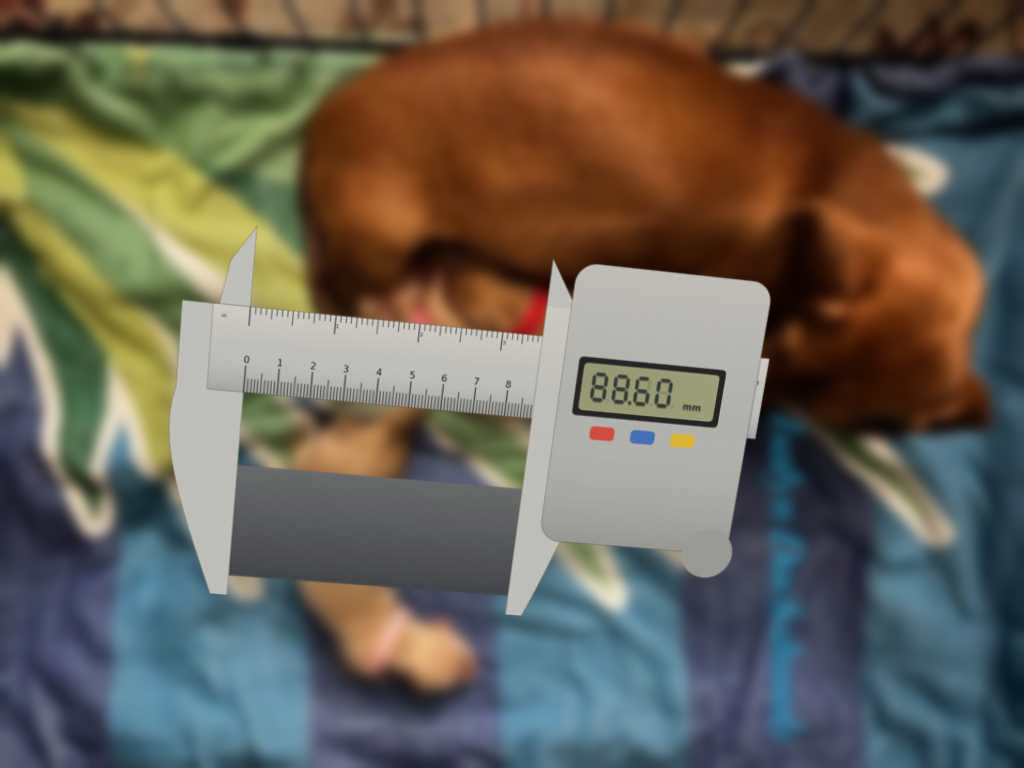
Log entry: 88.60mm
